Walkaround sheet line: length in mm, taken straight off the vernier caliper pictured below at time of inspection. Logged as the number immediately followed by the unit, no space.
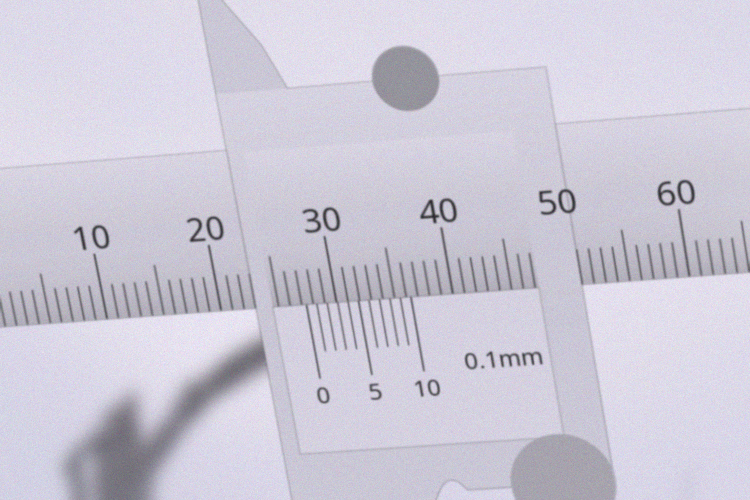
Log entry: 27.4mm
